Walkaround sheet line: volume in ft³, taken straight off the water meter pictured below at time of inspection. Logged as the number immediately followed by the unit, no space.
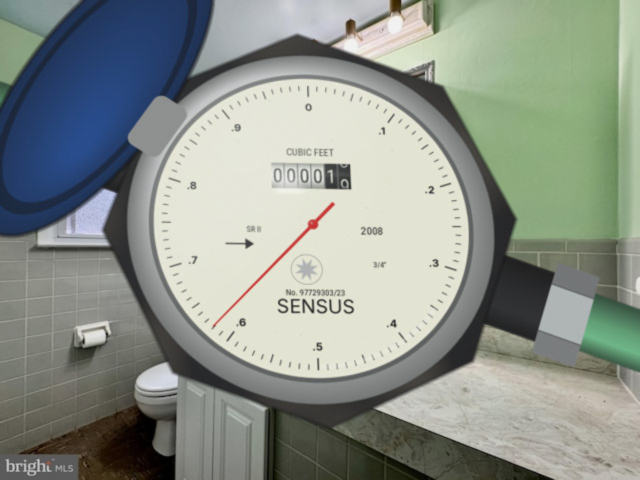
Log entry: 18.62ft³
